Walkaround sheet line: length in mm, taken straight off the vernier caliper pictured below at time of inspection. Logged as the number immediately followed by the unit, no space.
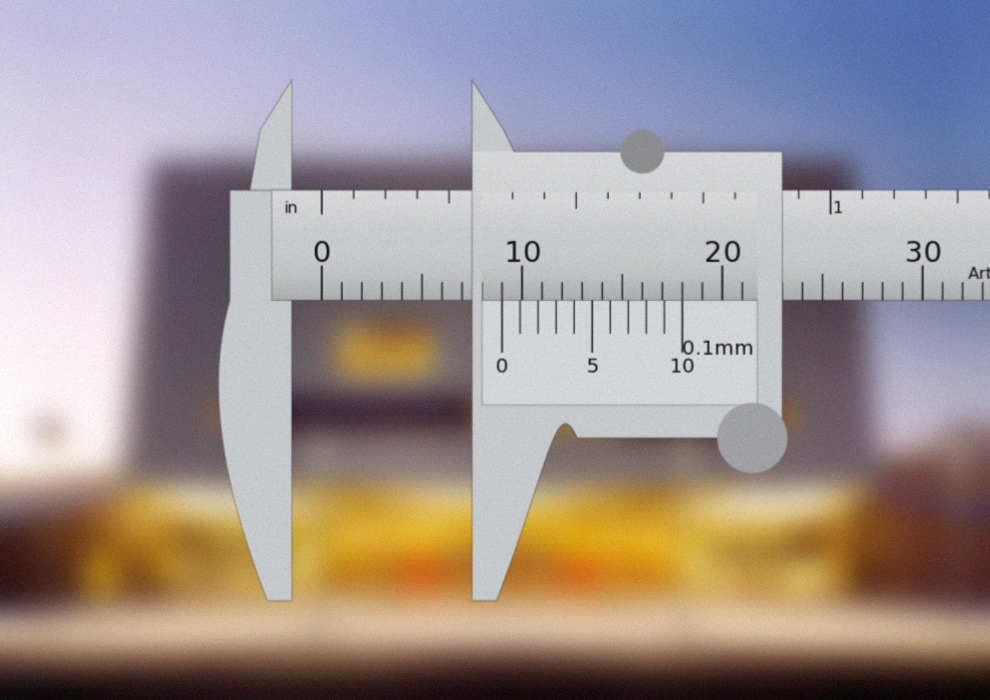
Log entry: 9.0mm
